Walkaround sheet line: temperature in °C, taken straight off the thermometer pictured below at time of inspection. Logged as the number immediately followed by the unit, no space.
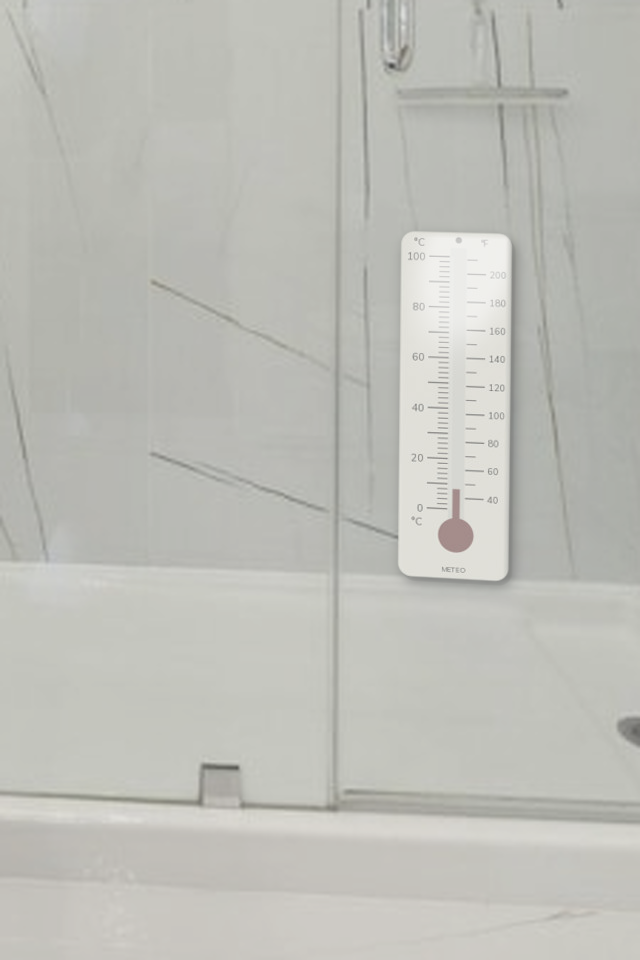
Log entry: 8°C
